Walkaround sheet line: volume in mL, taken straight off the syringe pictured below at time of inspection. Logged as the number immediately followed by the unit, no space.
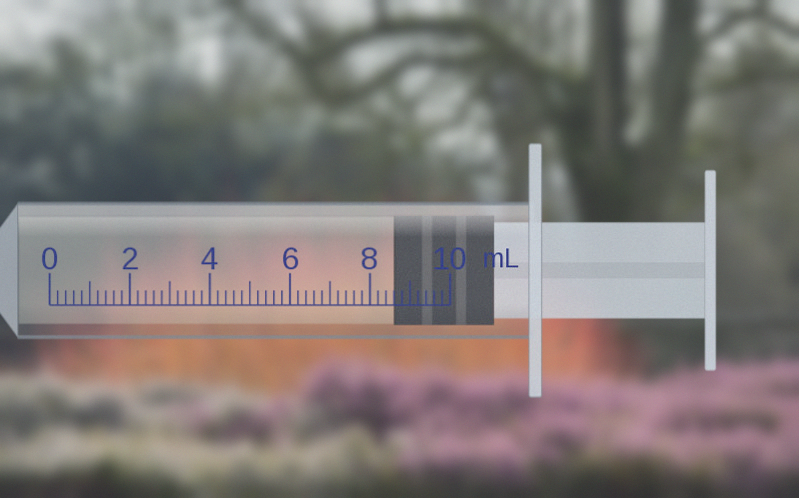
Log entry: 8.6mL
